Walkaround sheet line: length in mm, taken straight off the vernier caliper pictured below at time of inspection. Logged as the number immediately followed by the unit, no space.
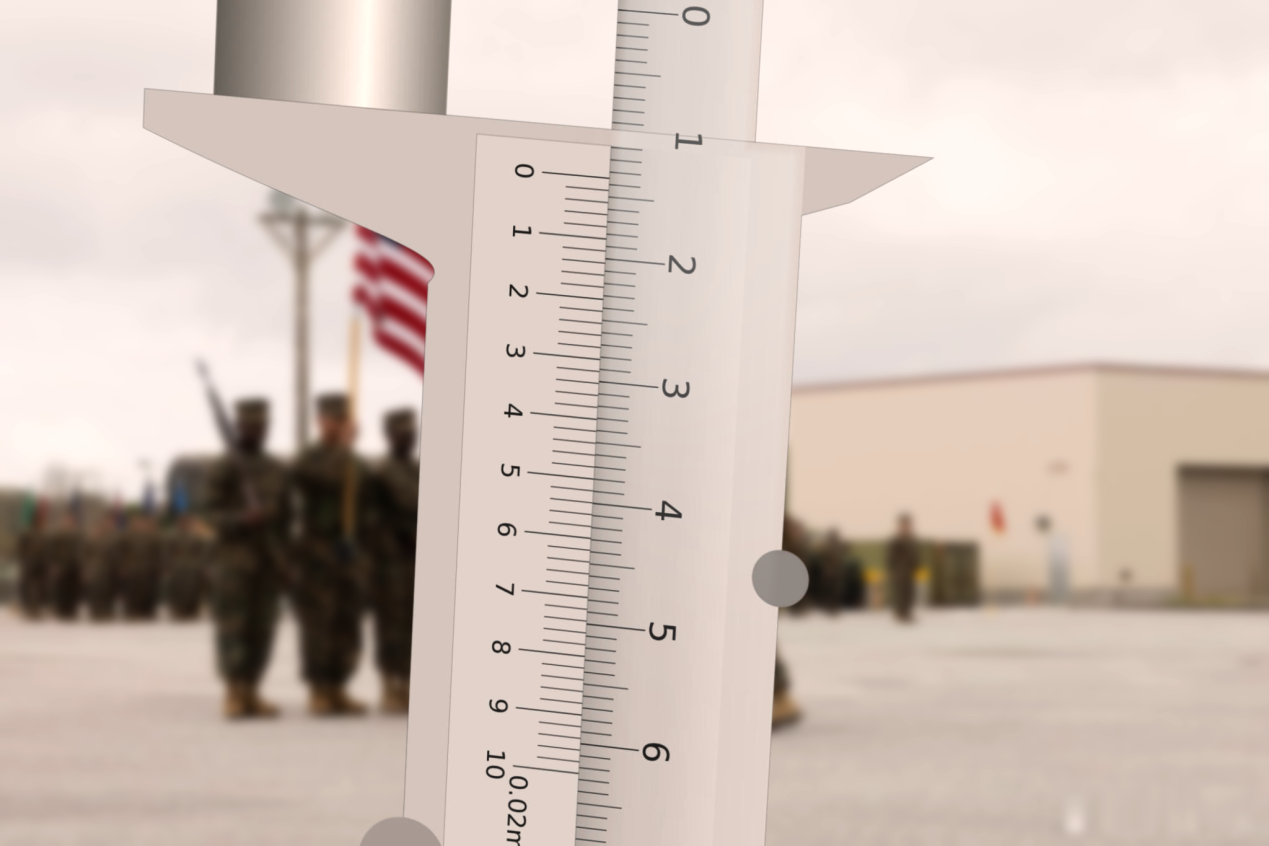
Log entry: 13.5mm
